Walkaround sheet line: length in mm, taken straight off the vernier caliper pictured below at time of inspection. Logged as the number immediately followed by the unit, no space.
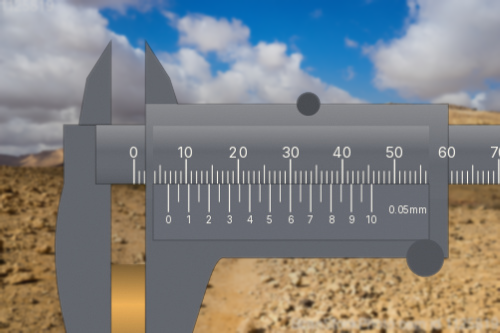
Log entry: 6.6mm
